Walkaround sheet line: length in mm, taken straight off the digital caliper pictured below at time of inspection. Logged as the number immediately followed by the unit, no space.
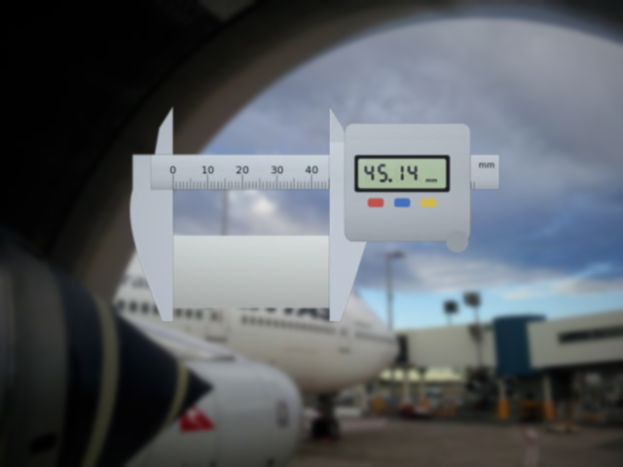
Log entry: 45.14mm
